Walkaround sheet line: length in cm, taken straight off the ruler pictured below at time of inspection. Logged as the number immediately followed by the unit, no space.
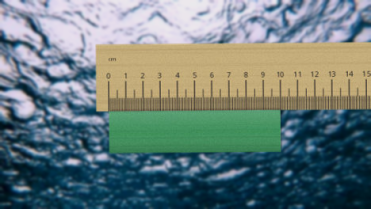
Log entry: 10cm
